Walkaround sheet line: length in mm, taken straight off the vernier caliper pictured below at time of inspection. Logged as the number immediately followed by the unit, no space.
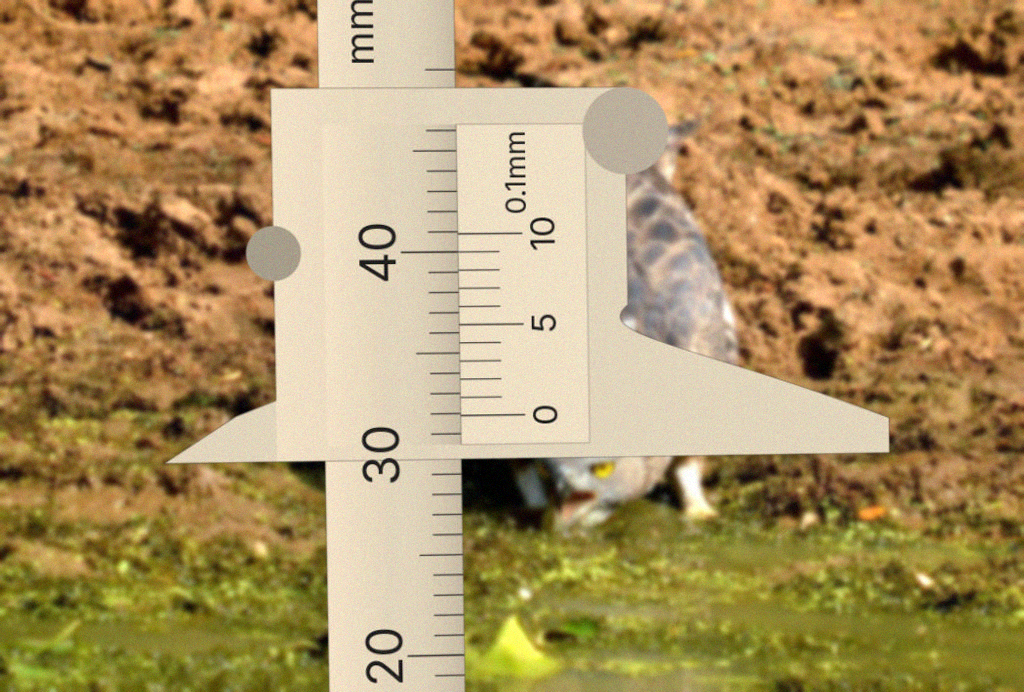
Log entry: 31.9mm
